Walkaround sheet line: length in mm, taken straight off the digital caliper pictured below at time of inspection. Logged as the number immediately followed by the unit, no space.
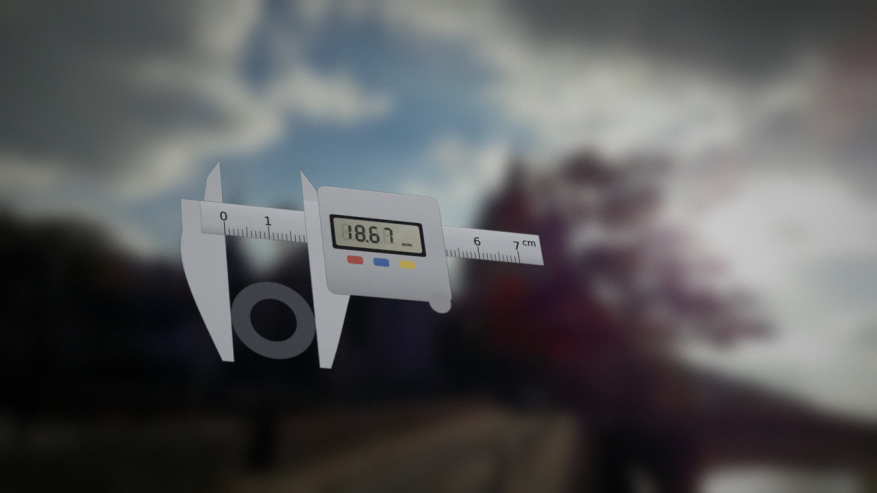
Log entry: 18.67mm
